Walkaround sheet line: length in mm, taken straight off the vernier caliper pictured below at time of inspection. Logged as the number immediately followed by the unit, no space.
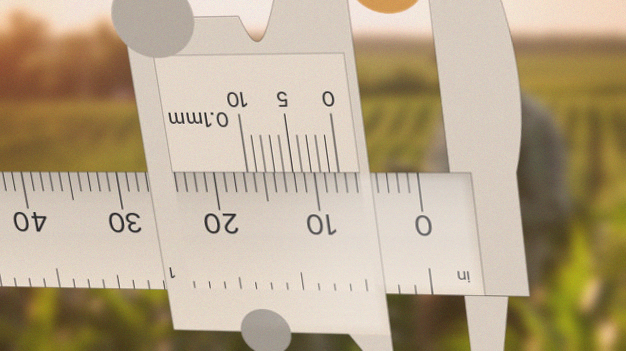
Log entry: 7.6mm
